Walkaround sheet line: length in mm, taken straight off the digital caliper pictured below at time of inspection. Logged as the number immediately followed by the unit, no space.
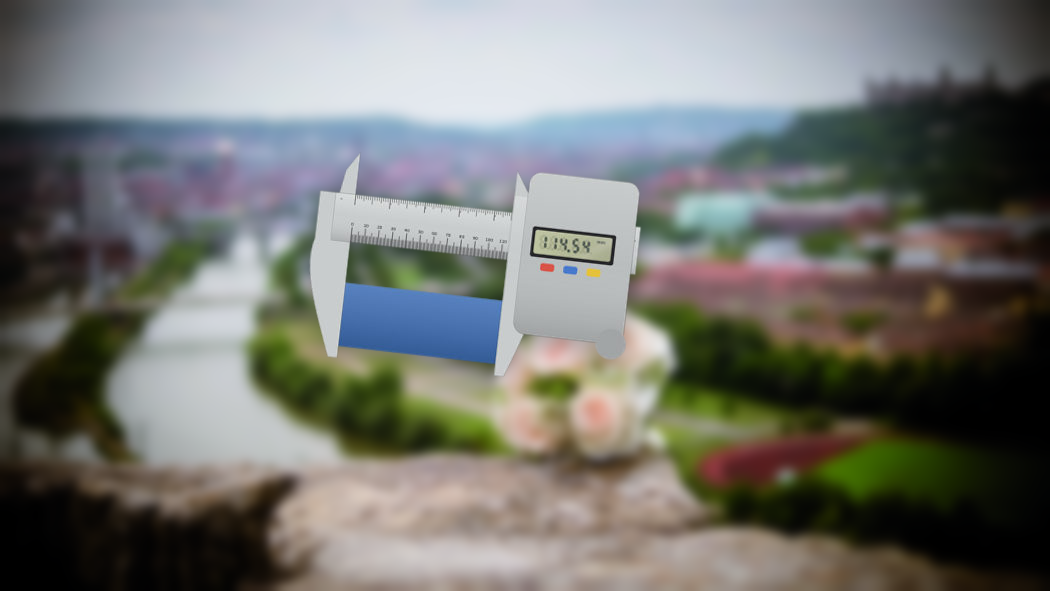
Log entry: 114.54mm
